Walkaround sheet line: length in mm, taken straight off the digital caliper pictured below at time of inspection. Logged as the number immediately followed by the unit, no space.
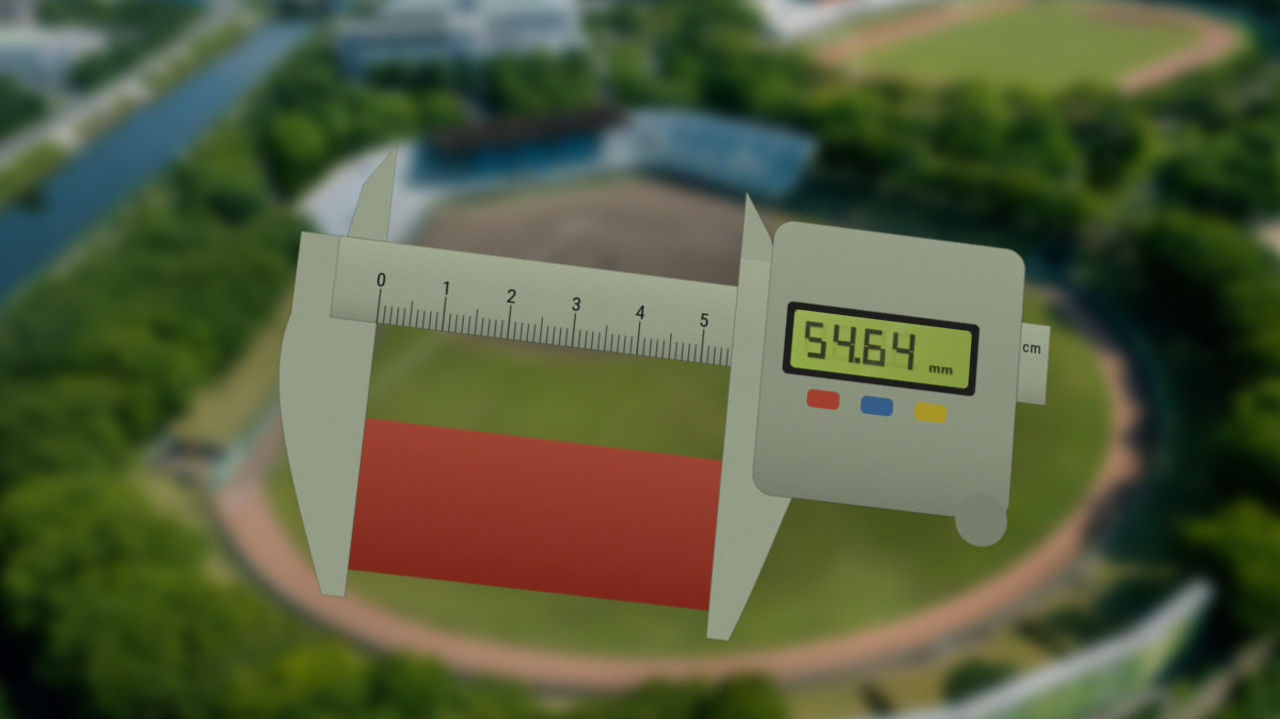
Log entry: 54.64mm
